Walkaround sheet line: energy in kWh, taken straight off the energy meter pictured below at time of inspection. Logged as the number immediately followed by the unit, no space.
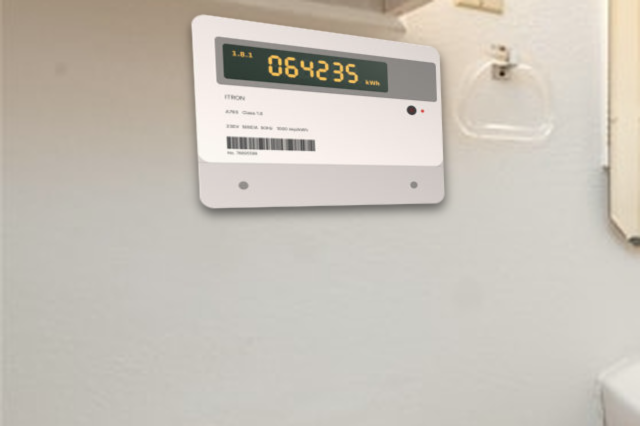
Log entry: 64235kWh
